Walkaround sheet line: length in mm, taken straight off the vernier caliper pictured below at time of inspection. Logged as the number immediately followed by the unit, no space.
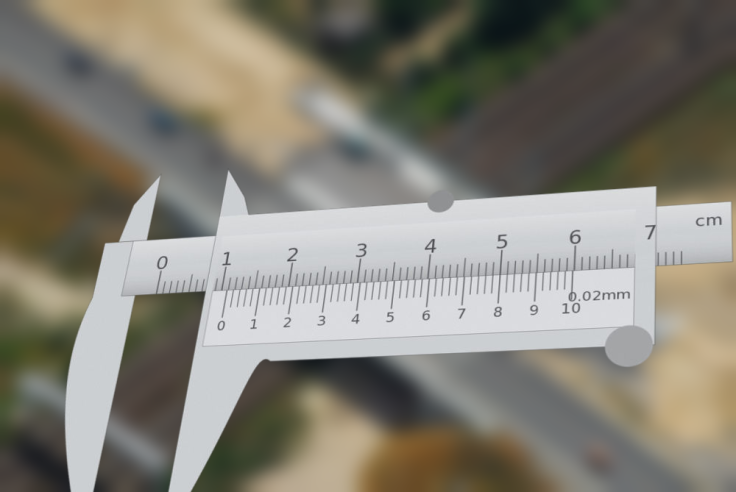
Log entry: 10.8mm
